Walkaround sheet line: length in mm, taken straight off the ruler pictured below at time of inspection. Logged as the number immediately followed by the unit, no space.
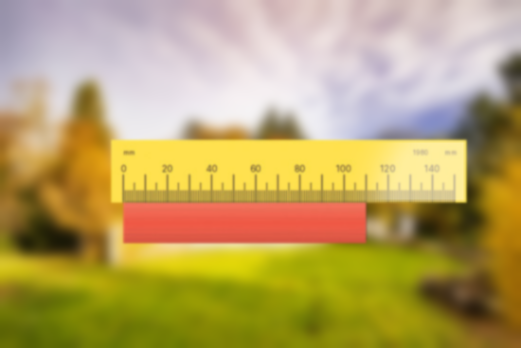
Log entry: 110mm
